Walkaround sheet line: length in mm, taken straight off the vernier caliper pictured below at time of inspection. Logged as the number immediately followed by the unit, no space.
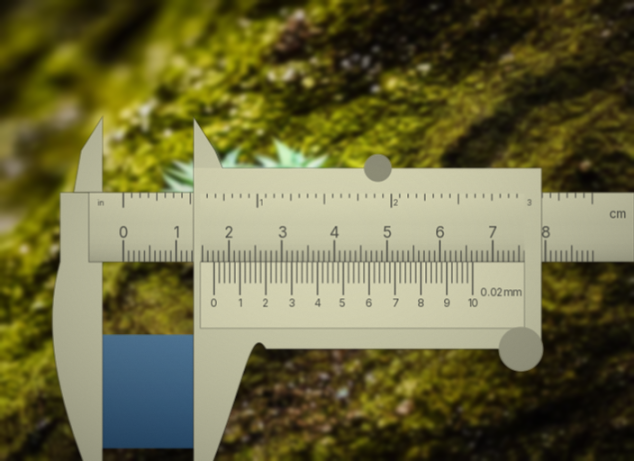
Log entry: 17.2mm
